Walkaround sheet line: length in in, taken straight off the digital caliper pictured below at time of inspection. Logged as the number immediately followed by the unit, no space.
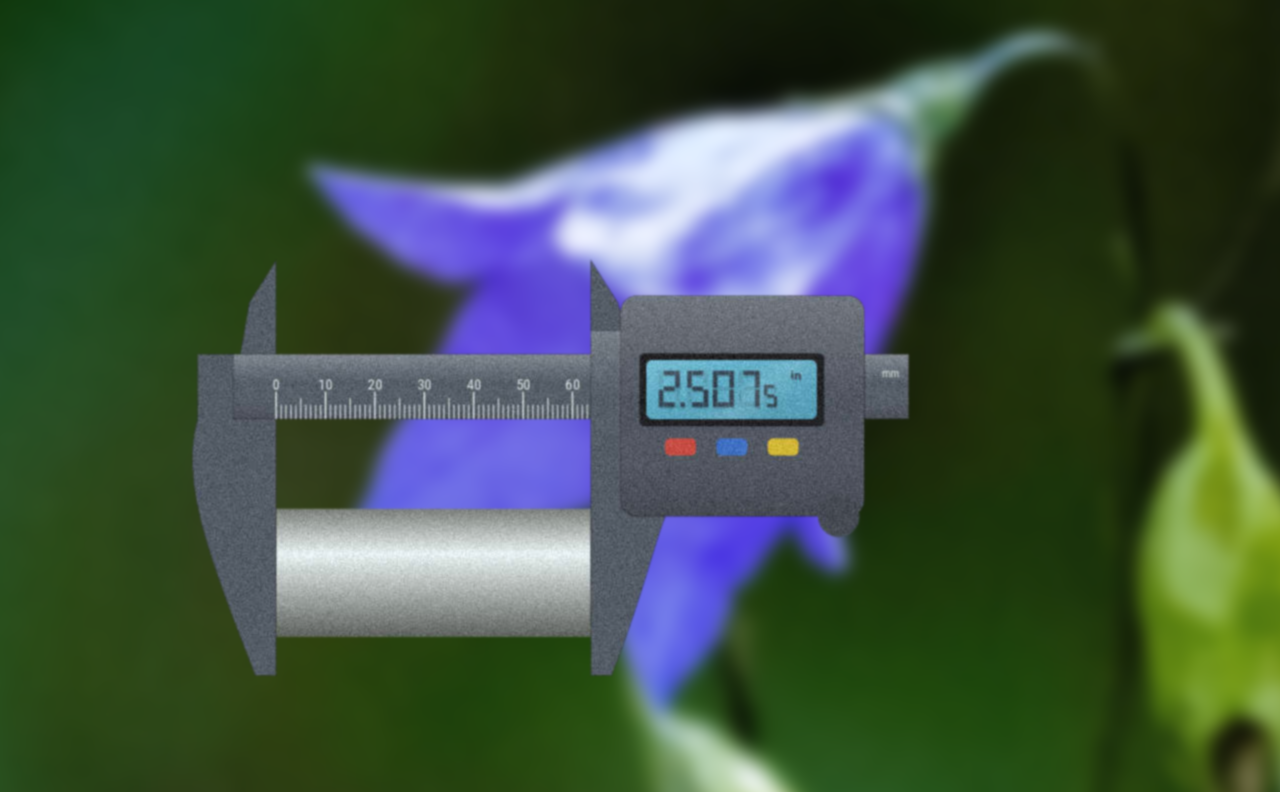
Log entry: 2.5075in
